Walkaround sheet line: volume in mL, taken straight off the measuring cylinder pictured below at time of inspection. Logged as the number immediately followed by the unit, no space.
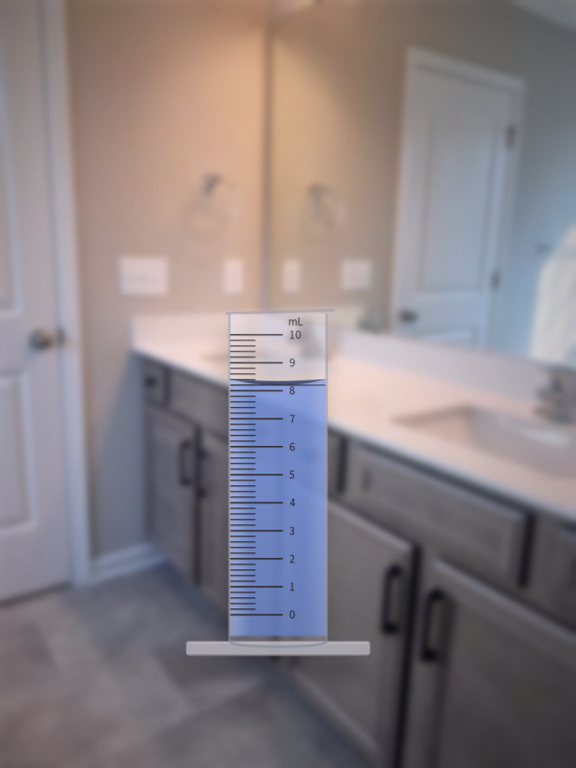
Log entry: 8.2mL
